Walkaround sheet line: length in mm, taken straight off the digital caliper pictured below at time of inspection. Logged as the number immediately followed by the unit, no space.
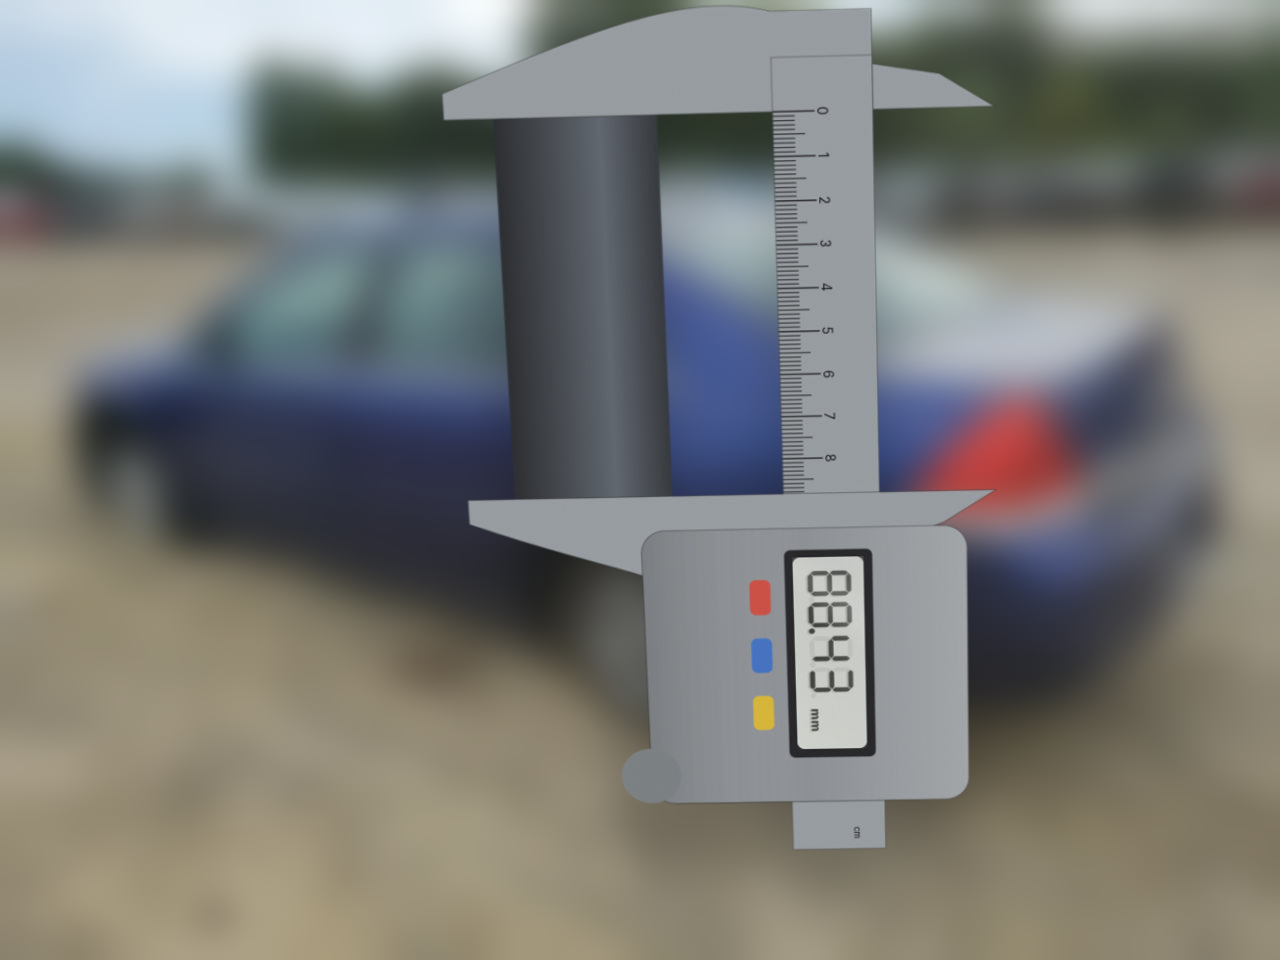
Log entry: 88.43mm
